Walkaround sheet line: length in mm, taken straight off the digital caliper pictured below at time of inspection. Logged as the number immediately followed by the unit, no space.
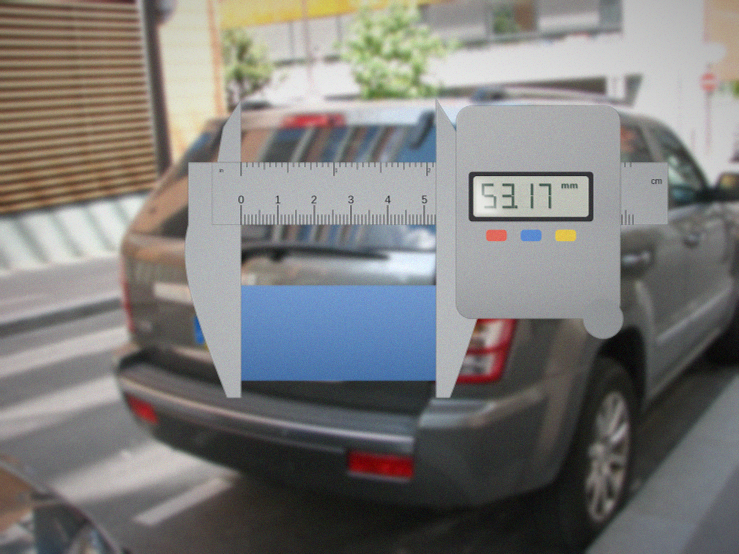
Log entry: 53.17mm
